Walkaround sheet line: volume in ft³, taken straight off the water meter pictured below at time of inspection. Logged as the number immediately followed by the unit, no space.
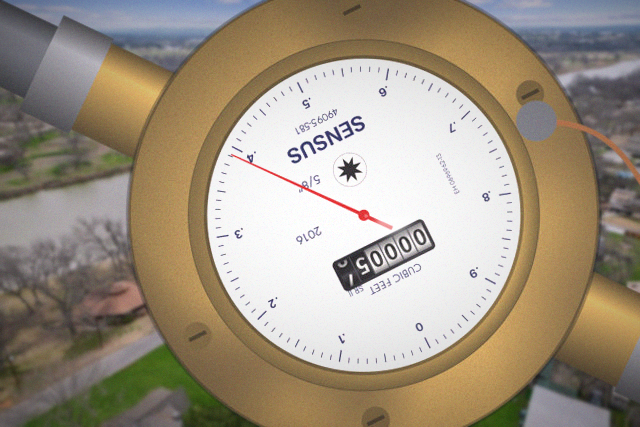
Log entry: 57.39ft³
